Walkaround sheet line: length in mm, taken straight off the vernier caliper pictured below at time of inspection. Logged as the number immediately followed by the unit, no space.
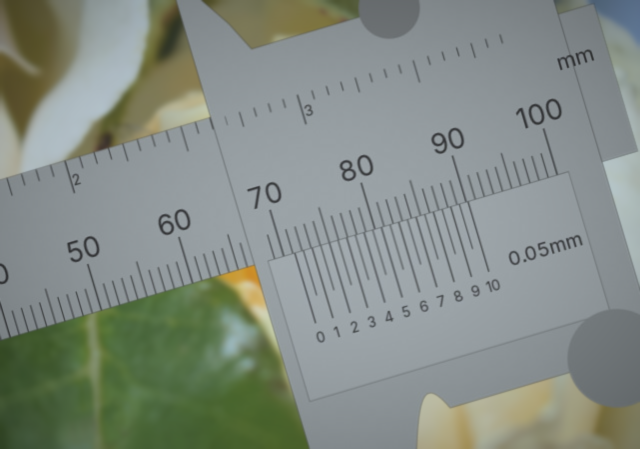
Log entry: 71.2mm
